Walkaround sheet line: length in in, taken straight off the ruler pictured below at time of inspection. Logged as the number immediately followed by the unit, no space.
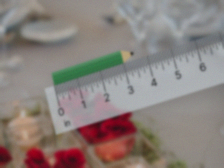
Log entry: 3.5in
